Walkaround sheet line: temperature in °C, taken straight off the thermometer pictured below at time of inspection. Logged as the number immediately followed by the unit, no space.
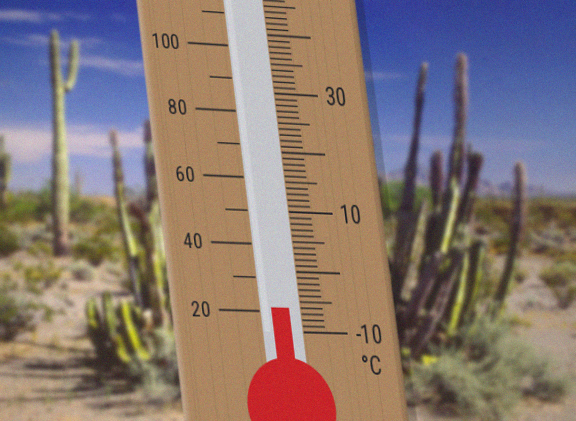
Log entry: -6°C
